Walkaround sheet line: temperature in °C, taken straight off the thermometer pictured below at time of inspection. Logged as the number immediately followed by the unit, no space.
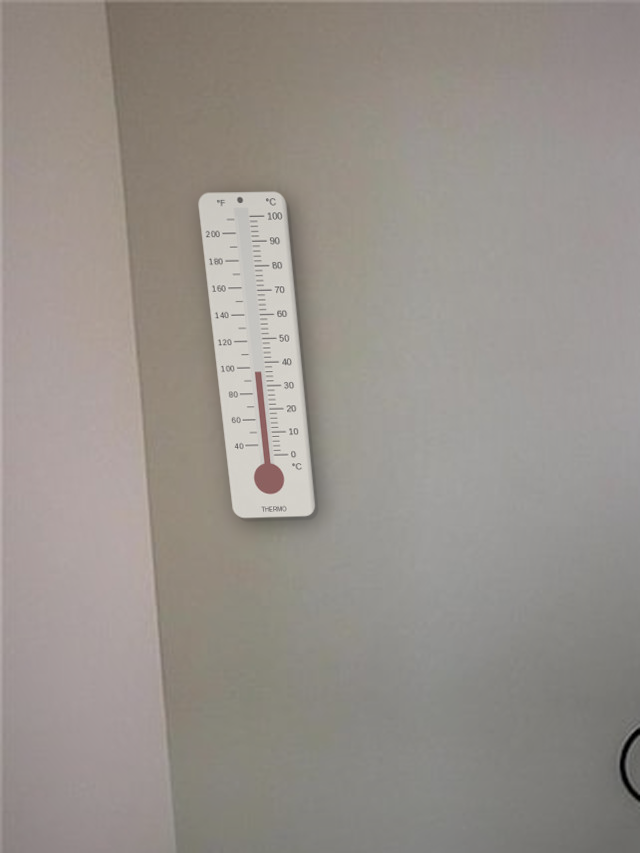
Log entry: 36°C
